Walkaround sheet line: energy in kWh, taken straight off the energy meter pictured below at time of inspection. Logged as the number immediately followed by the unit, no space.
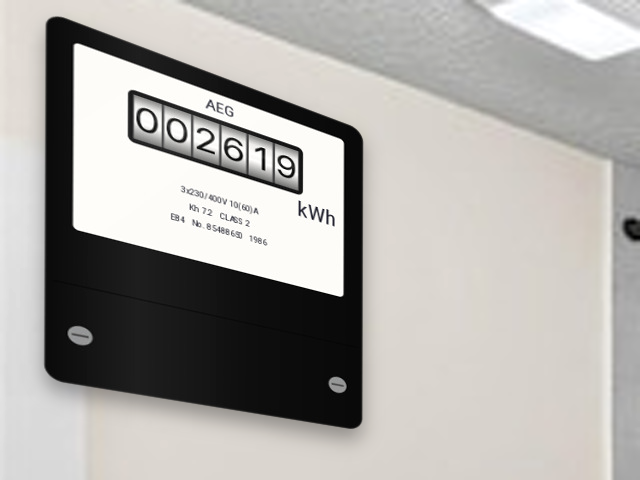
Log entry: 2619kWh
